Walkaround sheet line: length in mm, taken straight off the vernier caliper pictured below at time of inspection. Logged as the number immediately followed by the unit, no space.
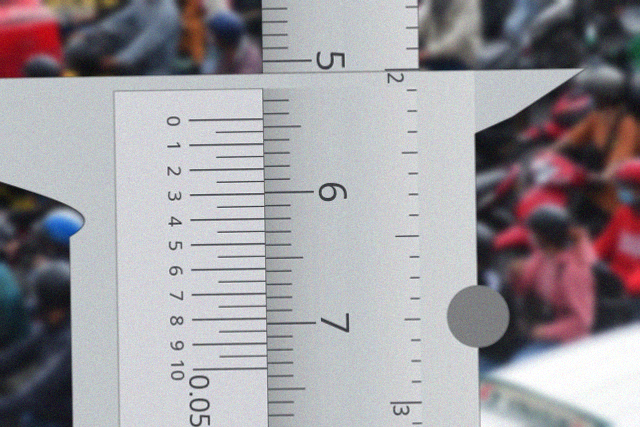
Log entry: 54.4mm
